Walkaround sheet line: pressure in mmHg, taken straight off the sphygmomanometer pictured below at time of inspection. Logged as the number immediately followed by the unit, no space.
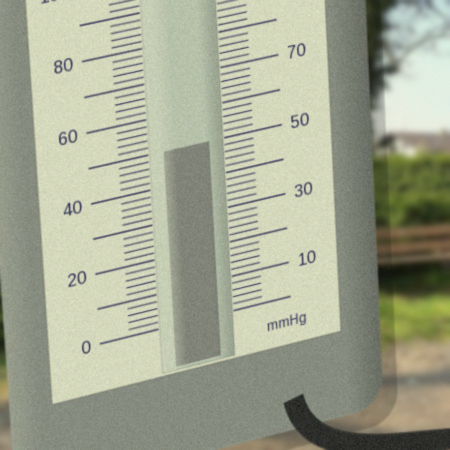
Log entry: 50mmHg
